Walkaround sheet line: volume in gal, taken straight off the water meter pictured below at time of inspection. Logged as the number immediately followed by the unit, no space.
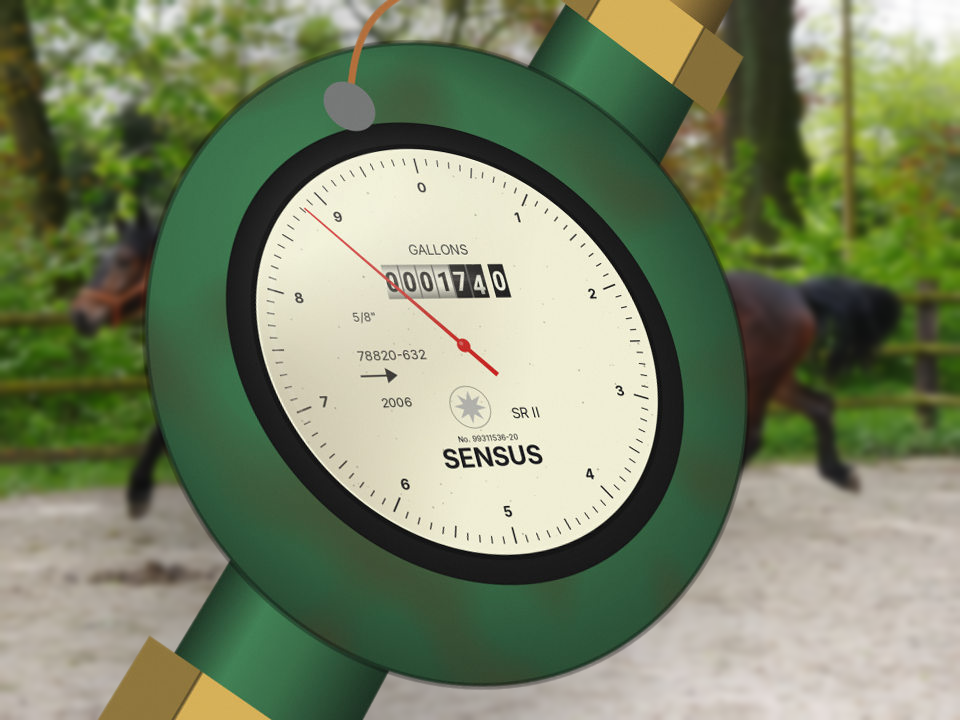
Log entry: 1738.8gal
